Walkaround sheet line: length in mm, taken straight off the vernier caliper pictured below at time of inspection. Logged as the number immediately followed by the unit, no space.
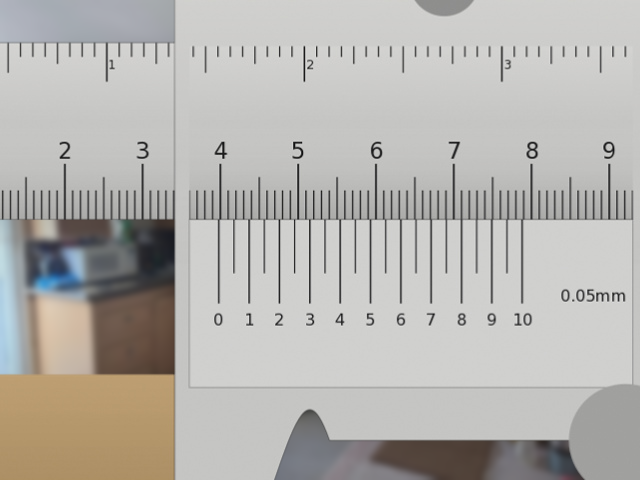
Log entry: 39.8mm
